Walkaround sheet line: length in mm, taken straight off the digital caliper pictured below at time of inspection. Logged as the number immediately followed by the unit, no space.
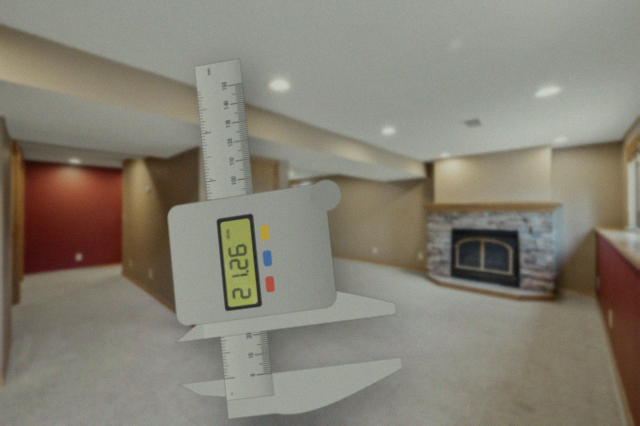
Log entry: 21.26mm
